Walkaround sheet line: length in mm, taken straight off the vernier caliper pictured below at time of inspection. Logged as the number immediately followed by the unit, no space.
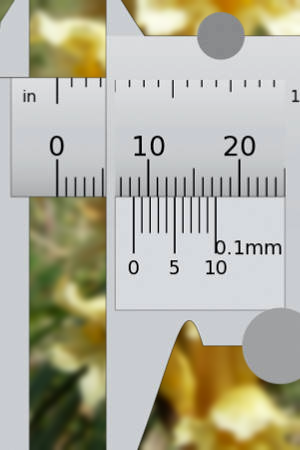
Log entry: 8.4mm
